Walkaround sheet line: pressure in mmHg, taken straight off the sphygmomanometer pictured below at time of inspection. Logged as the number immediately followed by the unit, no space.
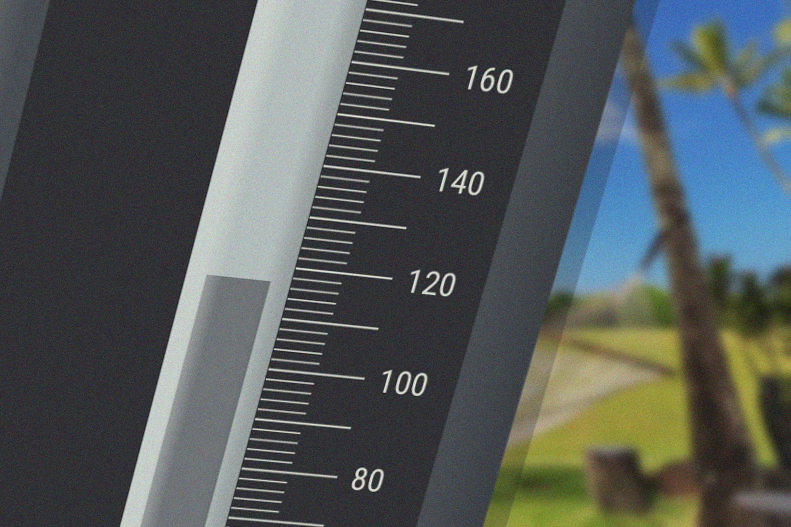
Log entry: 117mmHg
